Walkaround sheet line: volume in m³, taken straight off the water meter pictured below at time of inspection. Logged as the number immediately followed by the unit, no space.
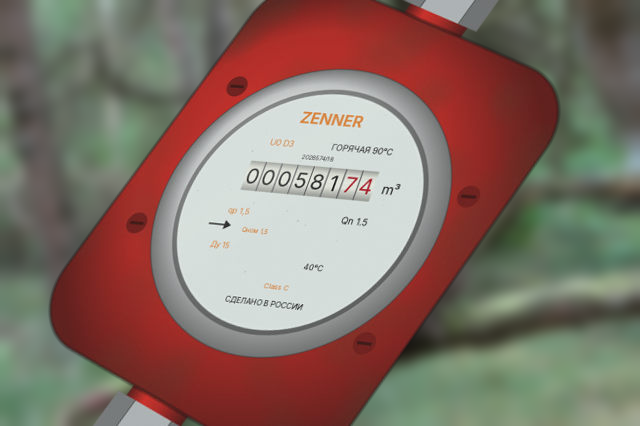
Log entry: 581.74m³
